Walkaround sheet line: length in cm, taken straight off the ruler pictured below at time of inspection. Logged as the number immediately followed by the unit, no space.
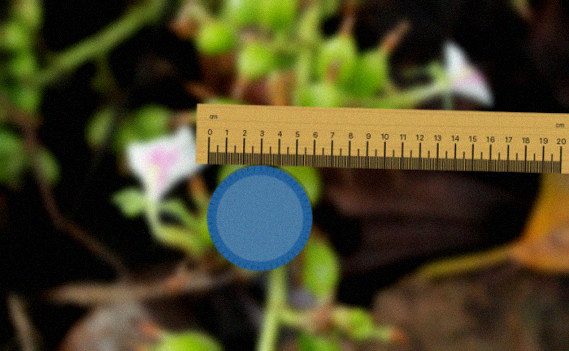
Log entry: 6cm
